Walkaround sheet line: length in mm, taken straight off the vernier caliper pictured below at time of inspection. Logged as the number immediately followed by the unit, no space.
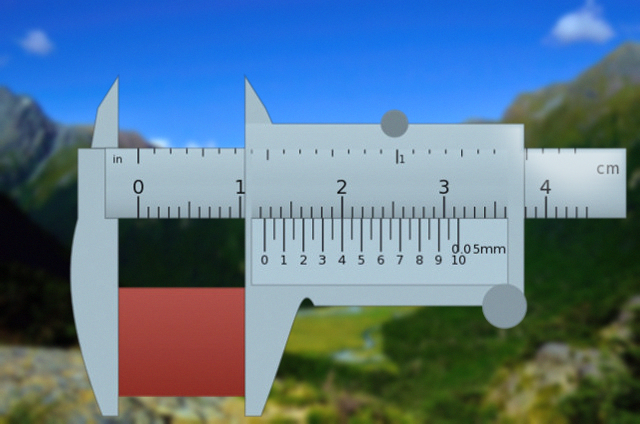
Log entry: 12.4mm
